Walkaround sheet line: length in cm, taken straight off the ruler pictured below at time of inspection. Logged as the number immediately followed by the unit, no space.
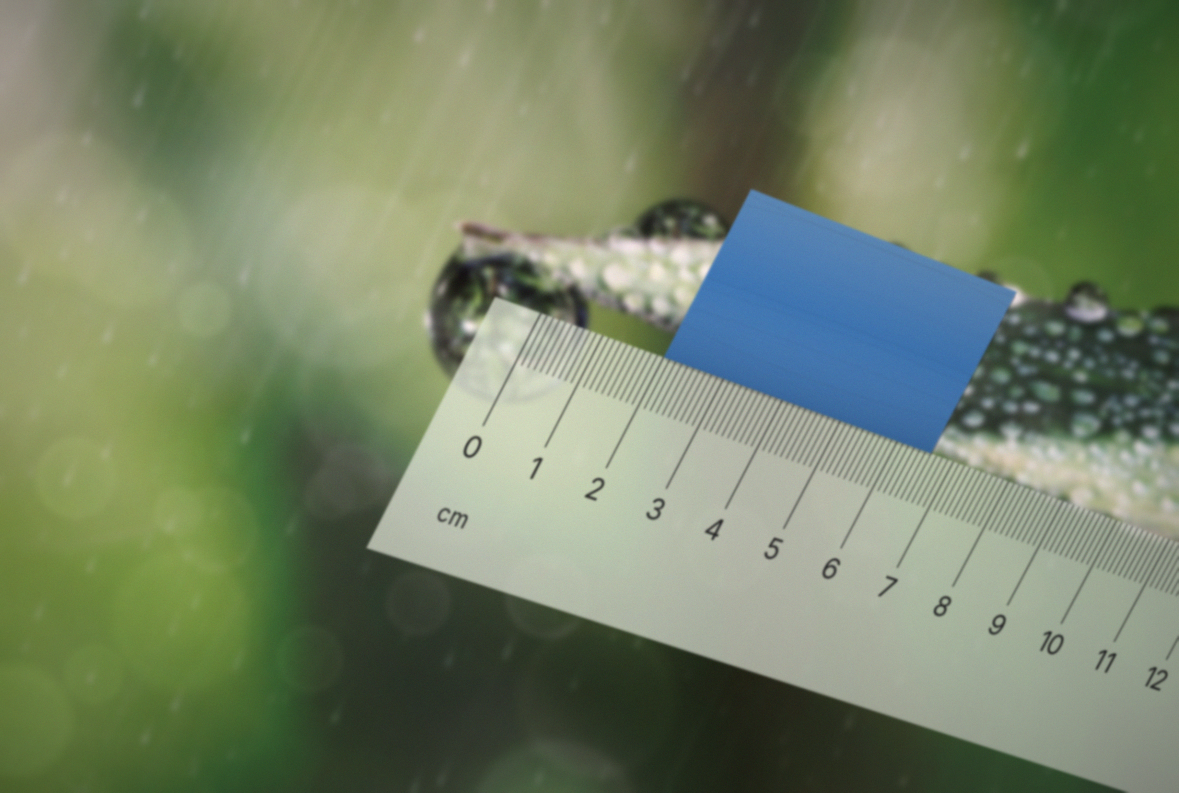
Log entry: 4.6cm
